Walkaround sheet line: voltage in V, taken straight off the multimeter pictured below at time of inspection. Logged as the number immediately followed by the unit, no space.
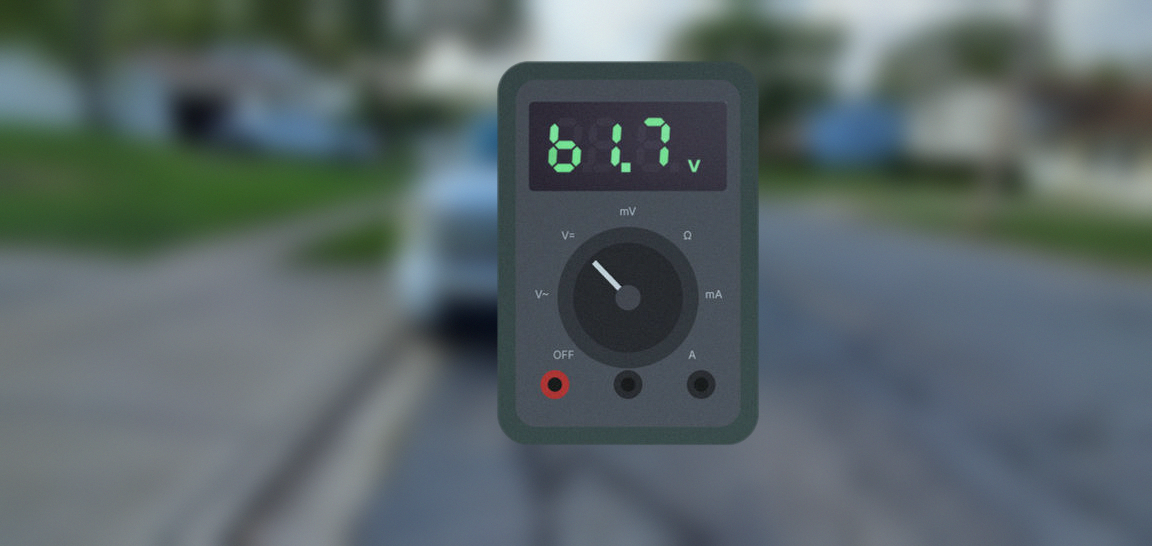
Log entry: 61.7V
